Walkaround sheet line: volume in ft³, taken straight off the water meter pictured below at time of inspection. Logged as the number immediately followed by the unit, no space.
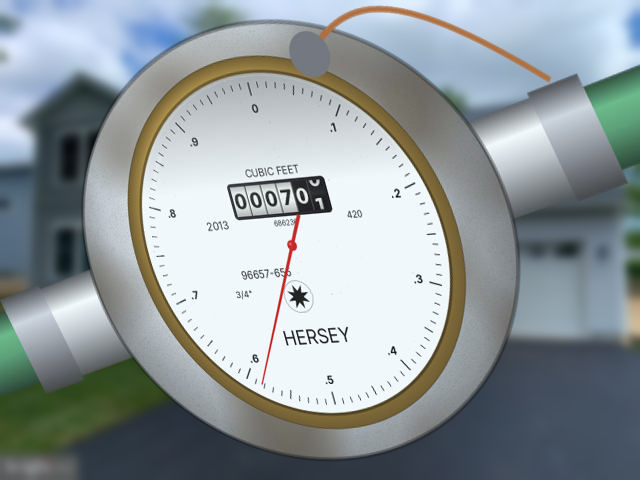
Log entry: 700.58ft³
